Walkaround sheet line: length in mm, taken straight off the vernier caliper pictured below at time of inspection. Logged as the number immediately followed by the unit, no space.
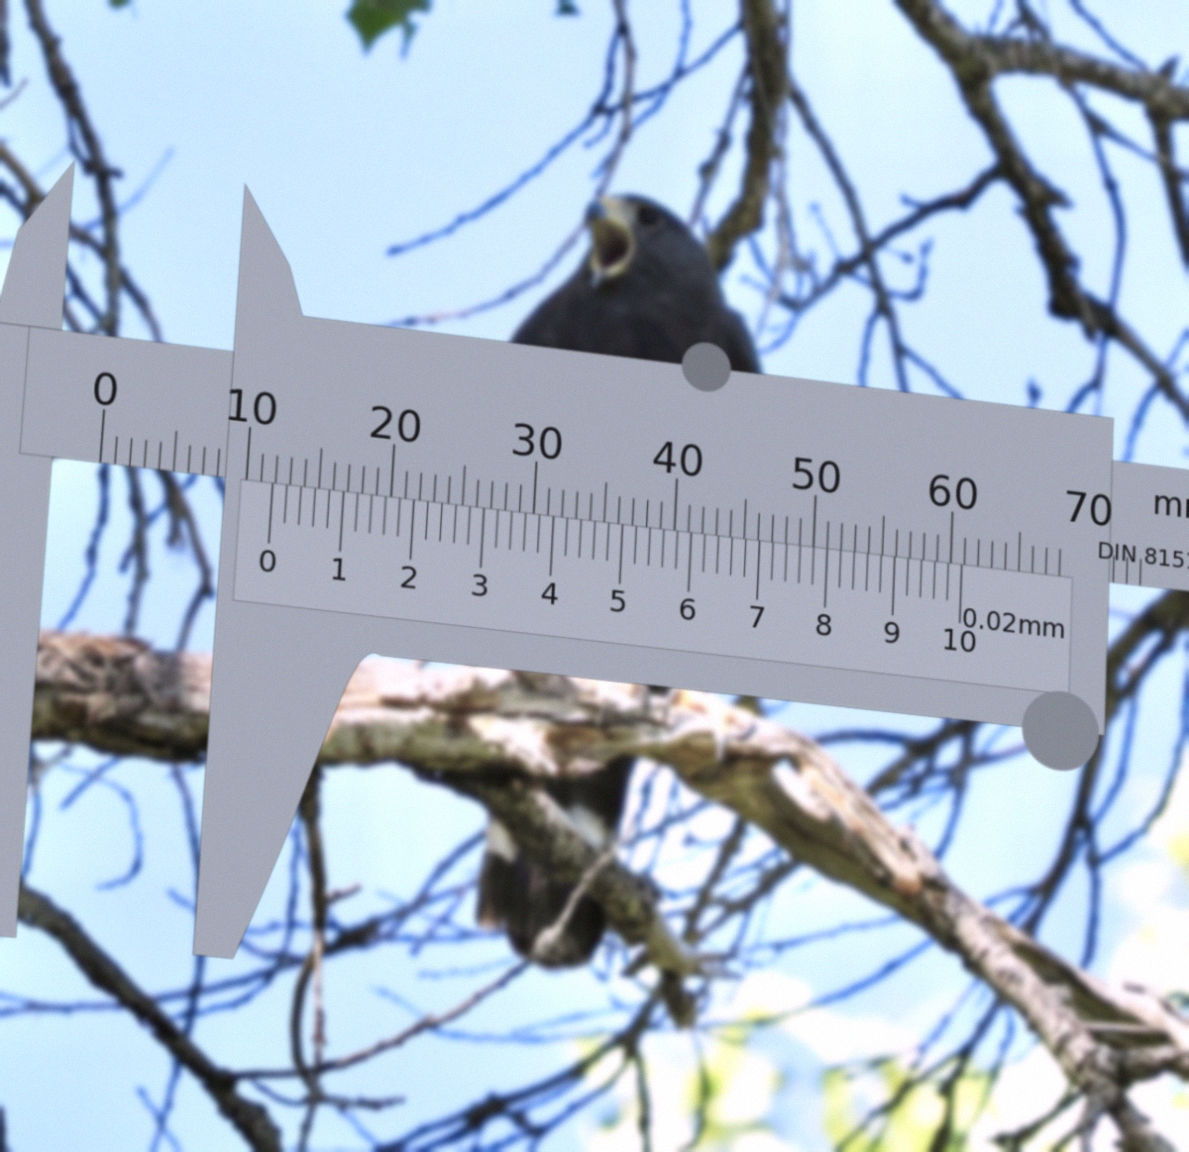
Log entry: 11.8mm
